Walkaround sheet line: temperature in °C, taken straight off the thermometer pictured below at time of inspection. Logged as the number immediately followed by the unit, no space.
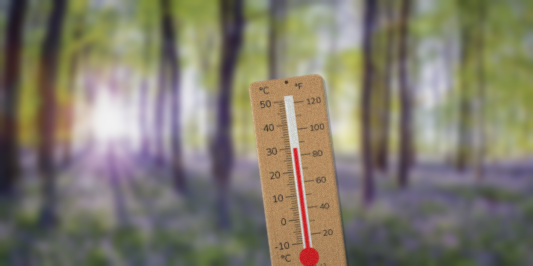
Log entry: 30°C
